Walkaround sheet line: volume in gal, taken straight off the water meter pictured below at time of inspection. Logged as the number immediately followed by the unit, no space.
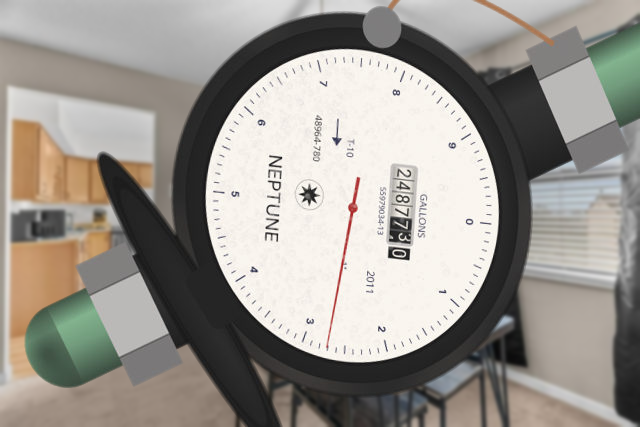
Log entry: 2487732.7gal
